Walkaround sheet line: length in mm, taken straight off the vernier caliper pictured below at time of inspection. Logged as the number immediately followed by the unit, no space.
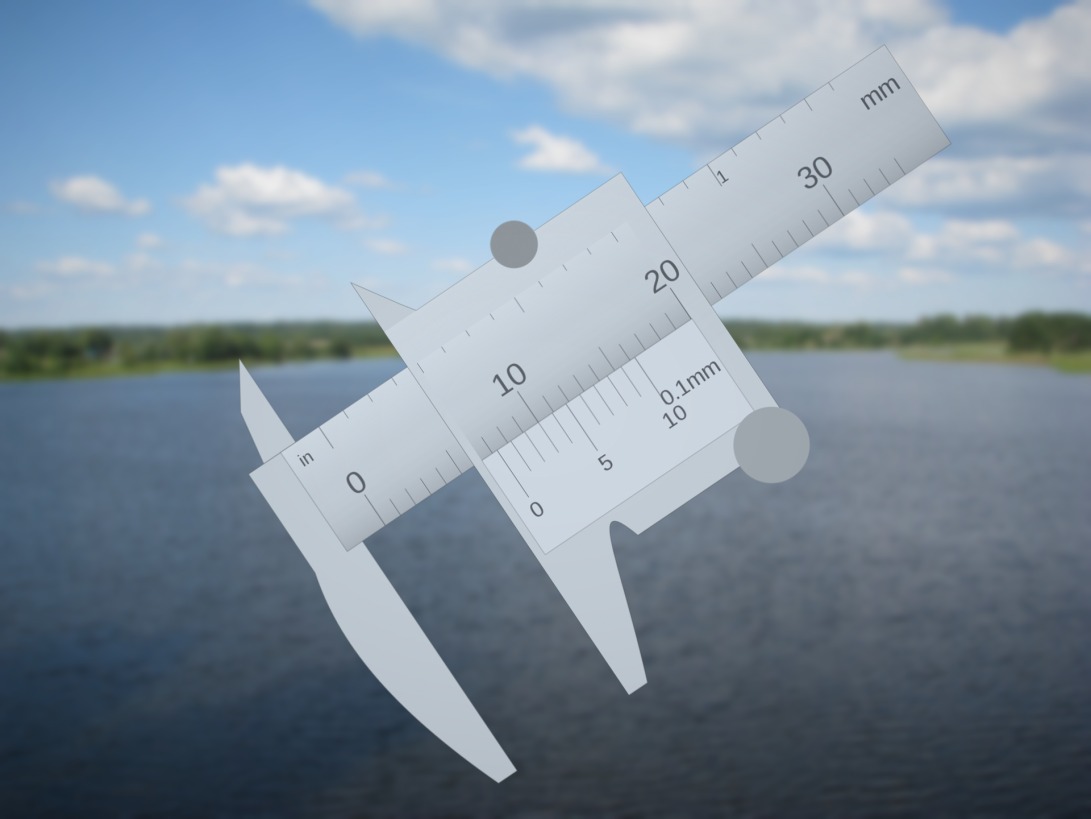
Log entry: 7.3mm
